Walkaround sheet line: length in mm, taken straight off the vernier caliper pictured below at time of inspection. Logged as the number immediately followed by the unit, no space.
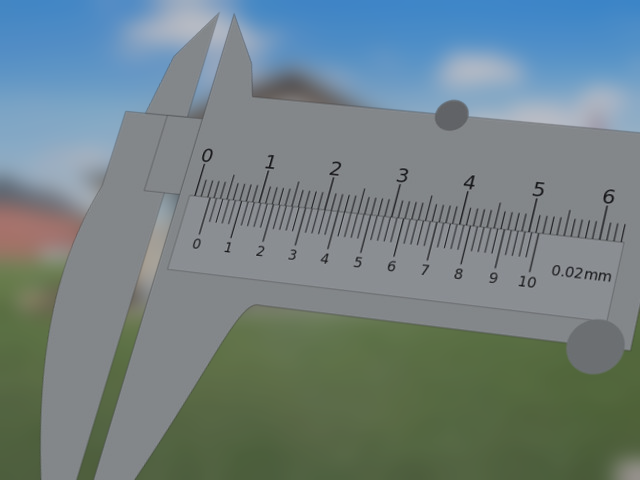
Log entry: 2.4mm
